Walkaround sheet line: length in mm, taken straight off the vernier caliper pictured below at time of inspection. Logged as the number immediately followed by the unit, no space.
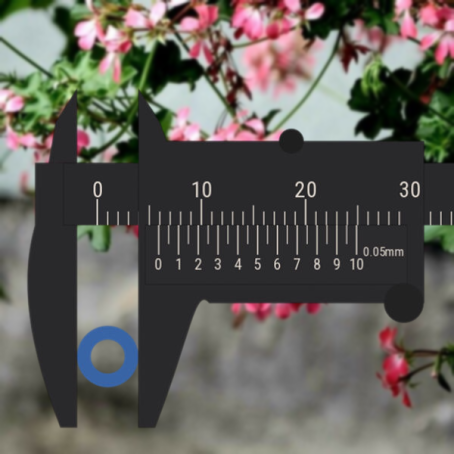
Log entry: 5.9mm
